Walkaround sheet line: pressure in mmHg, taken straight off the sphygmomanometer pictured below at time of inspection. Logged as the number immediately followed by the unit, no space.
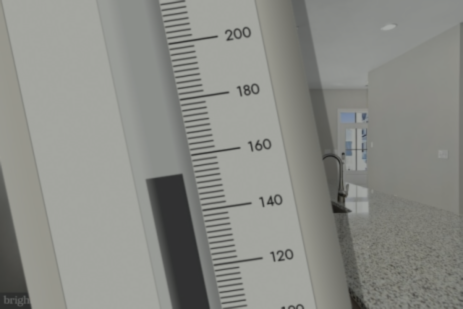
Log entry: 154mmHg
